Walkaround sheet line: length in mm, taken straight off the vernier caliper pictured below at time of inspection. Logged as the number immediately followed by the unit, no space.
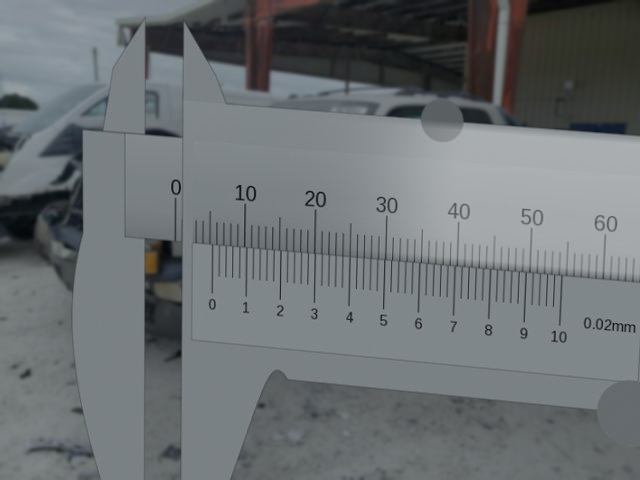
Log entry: 5.4mm
